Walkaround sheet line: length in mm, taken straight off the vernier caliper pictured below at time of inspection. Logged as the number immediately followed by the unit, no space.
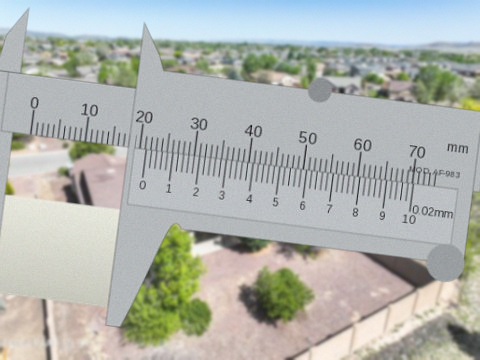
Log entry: 21.2mm
